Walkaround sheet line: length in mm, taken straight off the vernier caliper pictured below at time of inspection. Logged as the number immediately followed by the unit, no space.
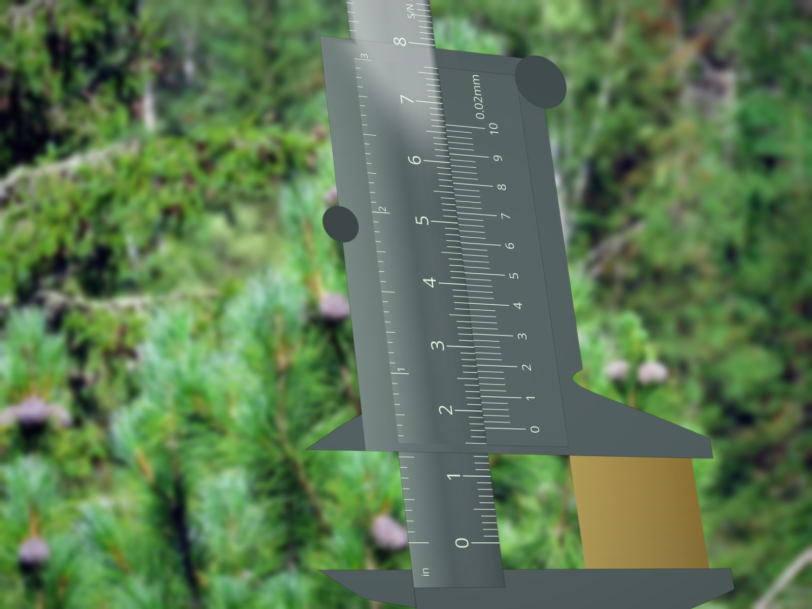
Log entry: 17.4mm
